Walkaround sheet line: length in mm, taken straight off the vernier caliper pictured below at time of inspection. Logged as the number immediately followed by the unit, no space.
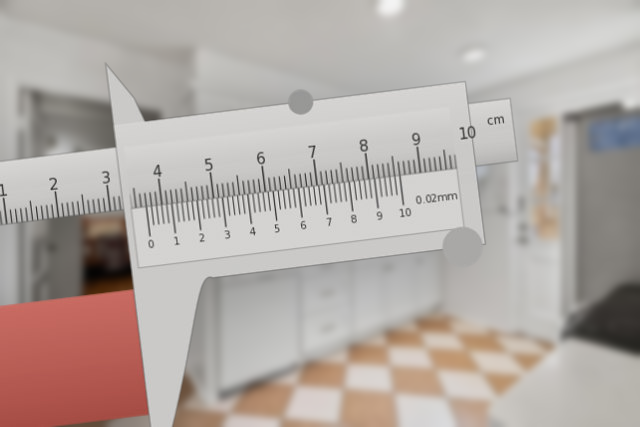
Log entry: 37.0mm
